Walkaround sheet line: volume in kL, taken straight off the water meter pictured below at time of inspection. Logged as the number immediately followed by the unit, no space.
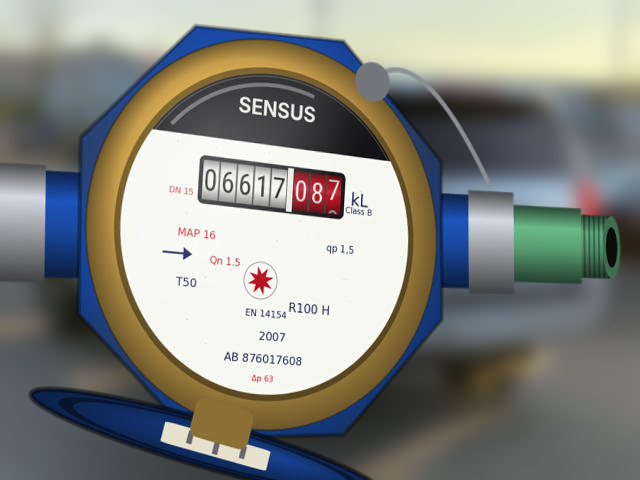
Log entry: 6617.087kL
